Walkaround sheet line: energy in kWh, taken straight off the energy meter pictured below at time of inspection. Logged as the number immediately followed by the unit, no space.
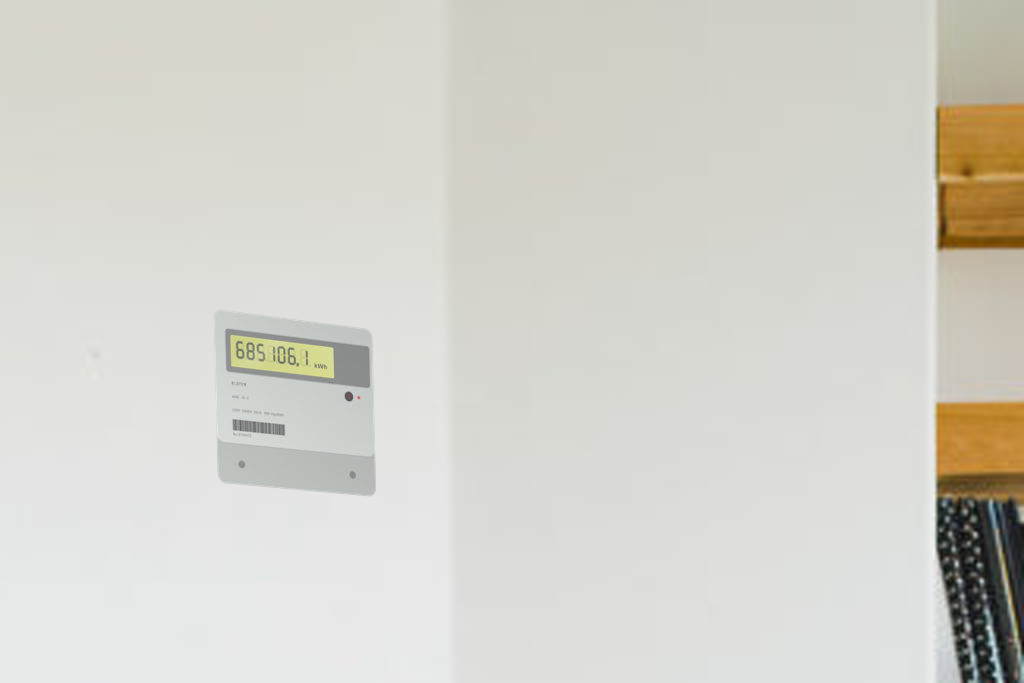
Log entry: 685106.1kWh
